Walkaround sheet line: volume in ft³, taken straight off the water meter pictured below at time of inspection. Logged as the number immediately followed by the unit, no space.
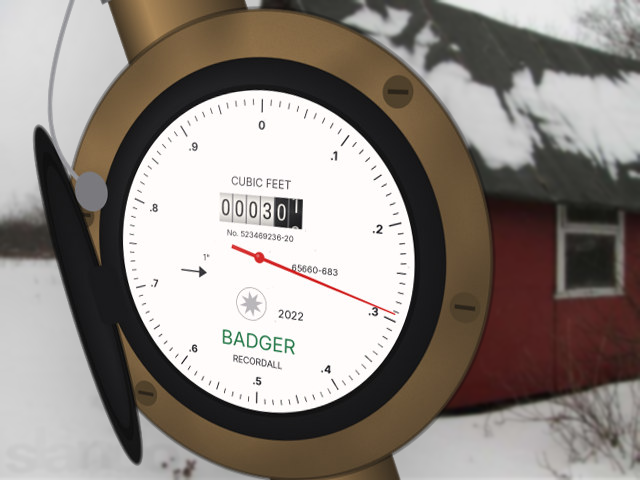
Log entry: 301.29ft³
